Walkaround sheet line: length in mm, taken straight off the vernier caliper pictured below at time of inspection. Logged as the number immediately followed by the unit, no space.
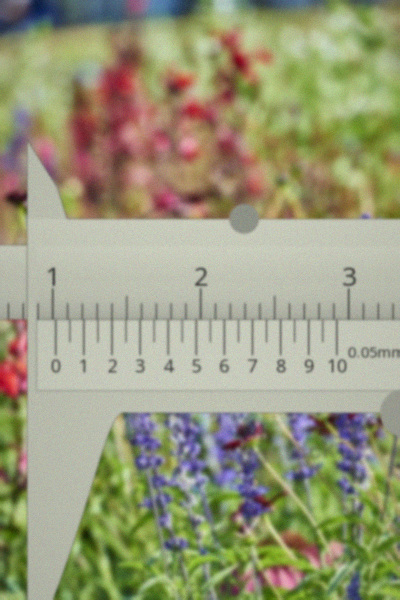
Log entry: 10.2mm
